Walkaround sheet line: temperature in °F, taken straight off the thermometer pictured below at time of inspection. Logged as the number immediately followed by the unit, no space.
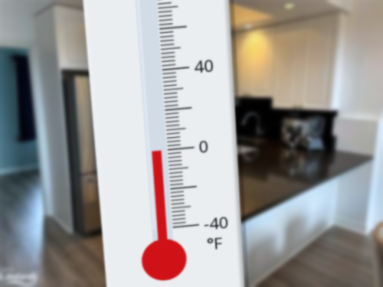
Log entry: 0°F
